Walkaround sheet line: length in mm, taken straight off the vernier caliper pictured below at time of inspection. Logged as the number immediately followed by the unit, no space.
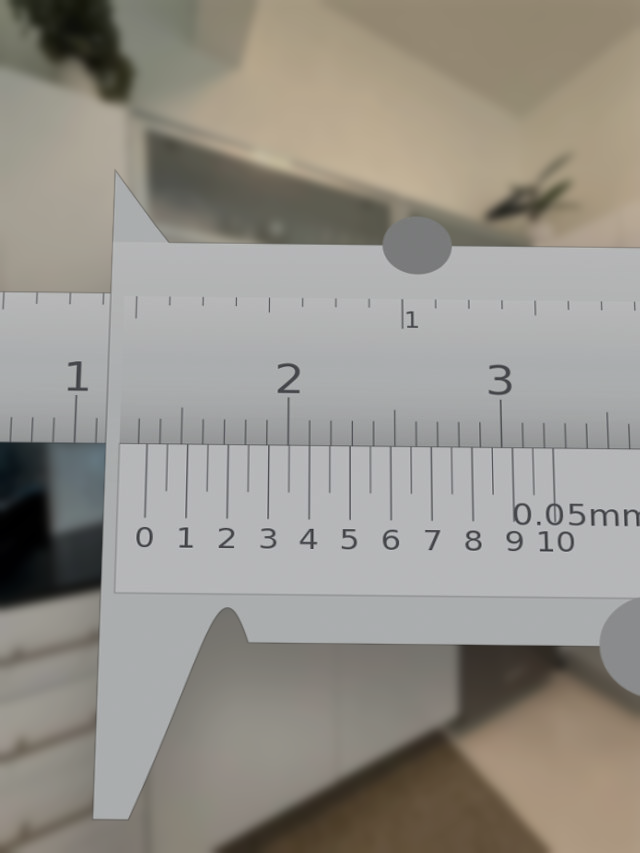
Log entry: 13.4mm
